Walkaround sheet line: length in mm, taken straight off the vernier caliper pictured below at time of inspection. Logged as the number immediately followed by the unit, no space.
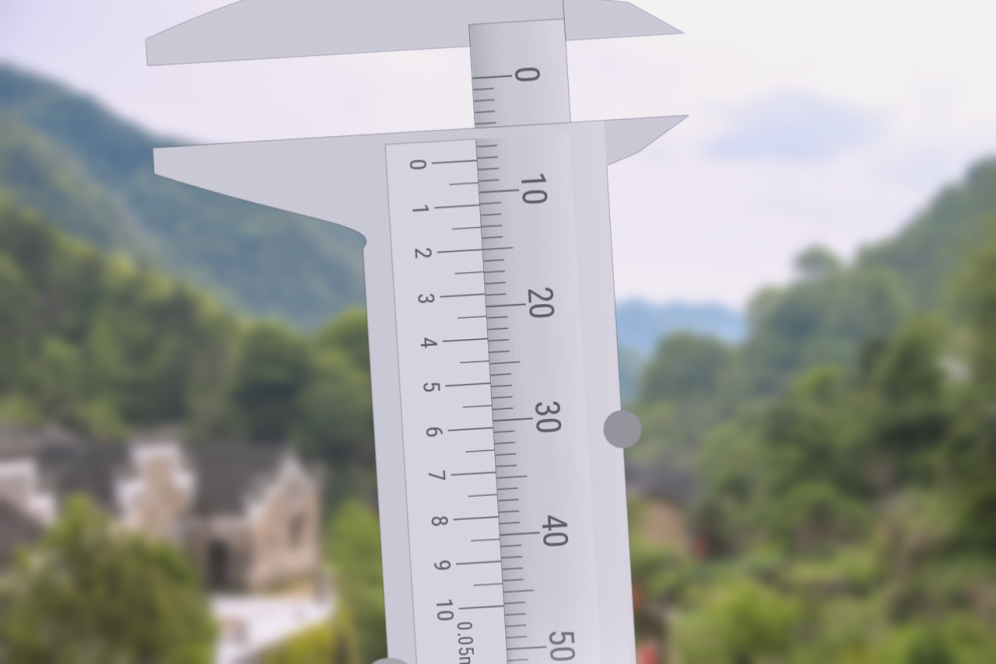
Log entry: 7.2mm
